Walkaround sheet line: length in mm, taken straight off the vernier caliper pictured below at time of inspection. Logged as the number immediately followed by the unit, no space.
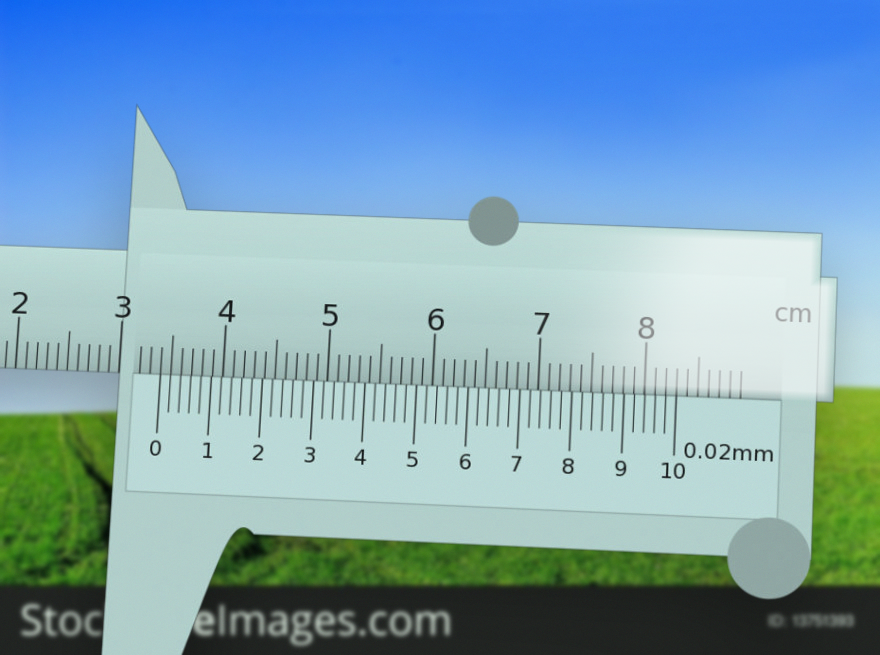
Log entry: 34.0mm
